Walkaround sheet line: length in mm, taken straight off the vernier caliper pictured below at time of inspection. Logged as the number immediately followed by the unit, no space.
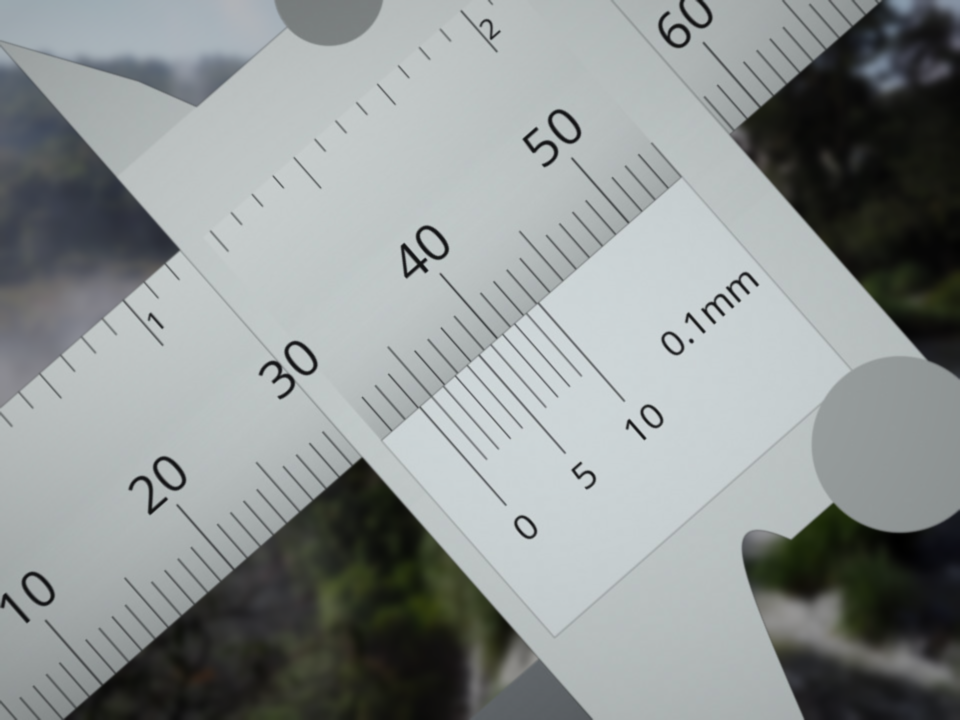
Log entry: 34.1mm
